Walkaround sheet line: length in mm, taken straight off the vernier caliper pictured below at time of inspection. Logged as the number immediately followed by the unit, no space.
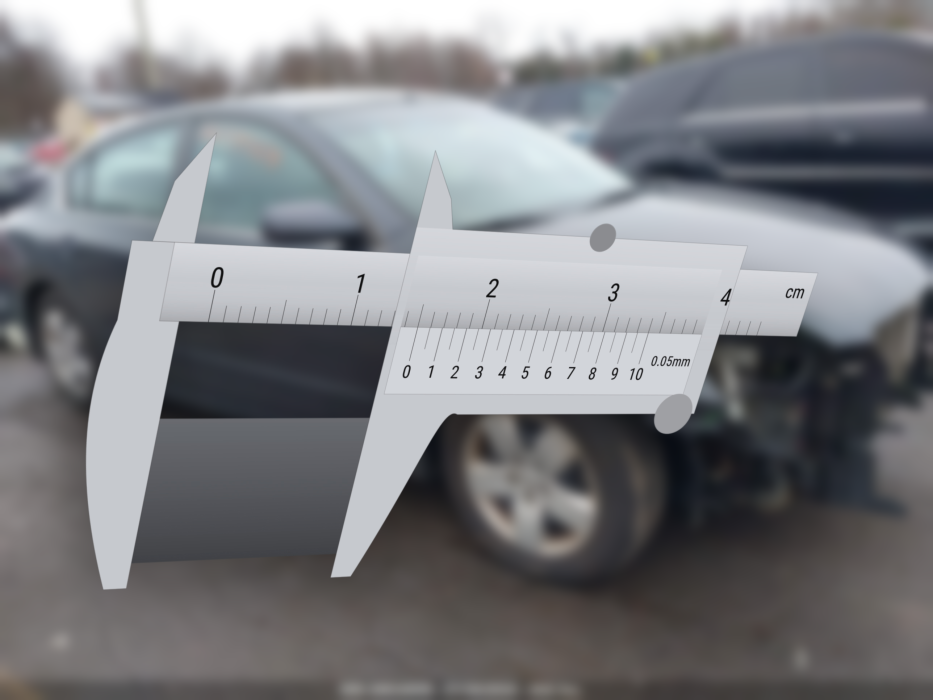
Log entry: 15.0mm
